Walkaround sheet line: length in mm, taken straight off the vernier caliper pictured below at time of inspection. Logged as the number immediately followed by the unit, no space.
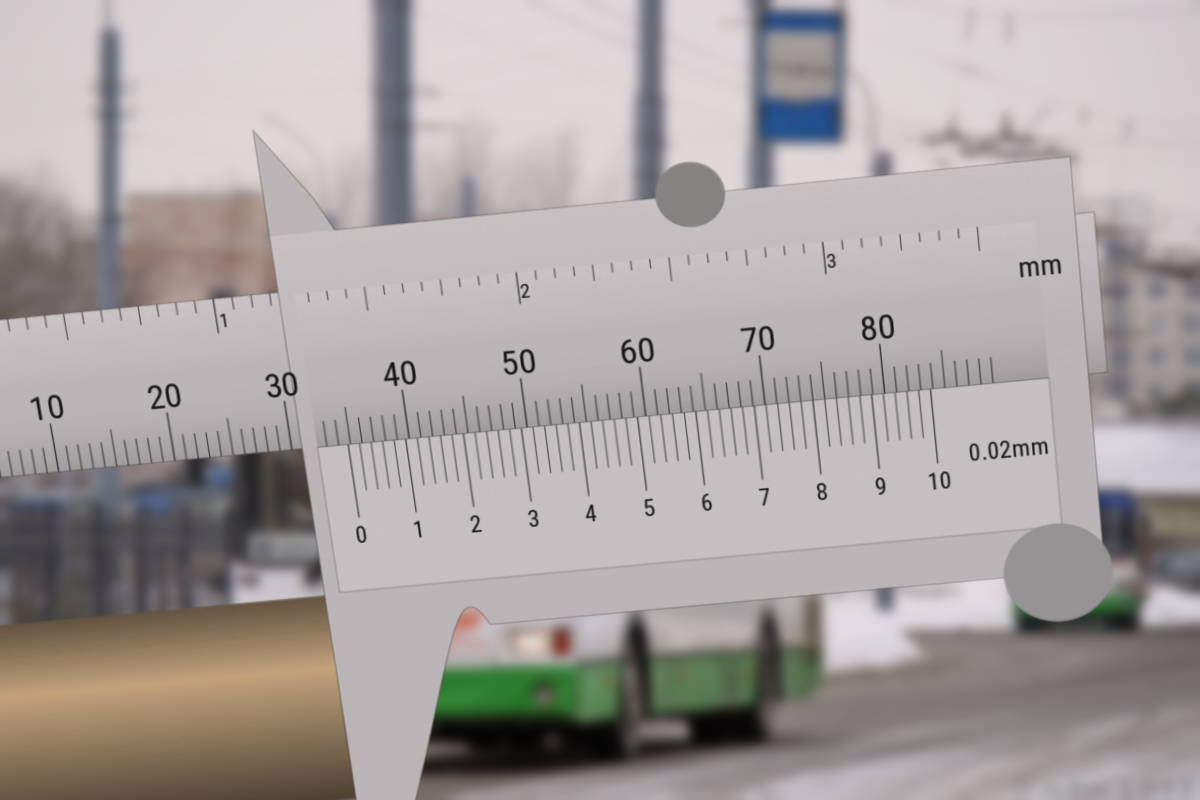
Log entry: 34.8mm
